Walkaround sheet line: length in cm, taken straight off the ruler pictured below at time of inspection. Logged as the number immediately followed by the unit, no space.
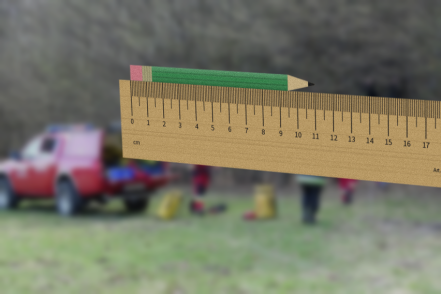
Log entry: 11cm
